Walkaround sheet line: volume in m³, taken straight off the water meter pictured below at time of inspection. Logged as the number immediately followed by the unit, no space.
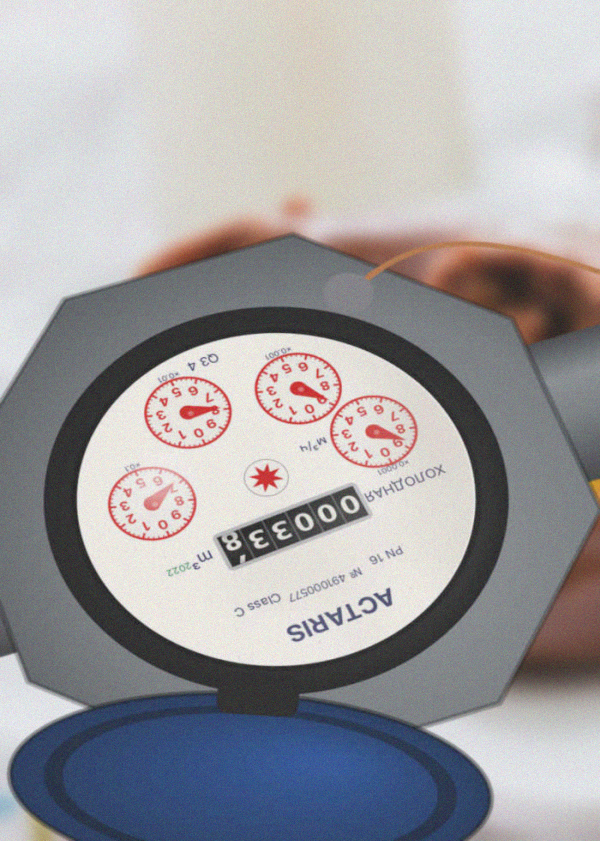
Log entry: 337.6788m³
